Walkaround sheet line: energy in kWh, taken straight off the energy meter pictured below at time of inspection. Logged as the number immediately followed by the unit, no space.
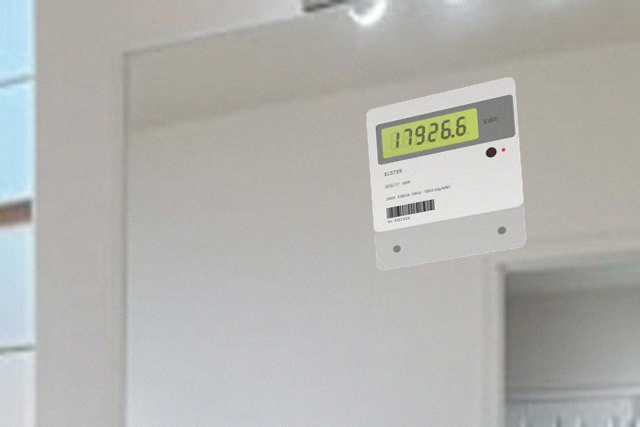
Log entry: 17926.6kWh
